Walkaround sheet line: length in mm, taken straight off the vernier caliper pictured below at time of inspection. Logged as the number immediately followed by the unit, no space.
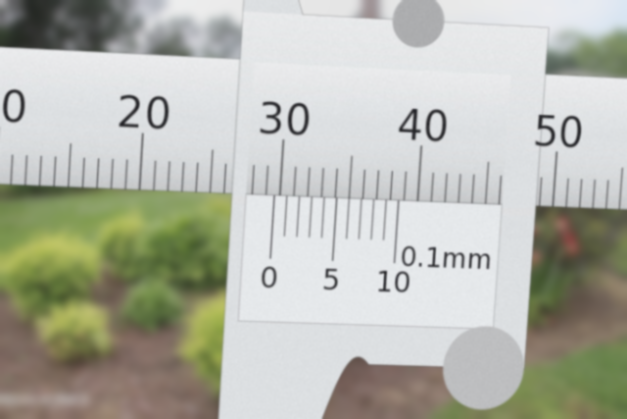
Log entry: 29.6mm
